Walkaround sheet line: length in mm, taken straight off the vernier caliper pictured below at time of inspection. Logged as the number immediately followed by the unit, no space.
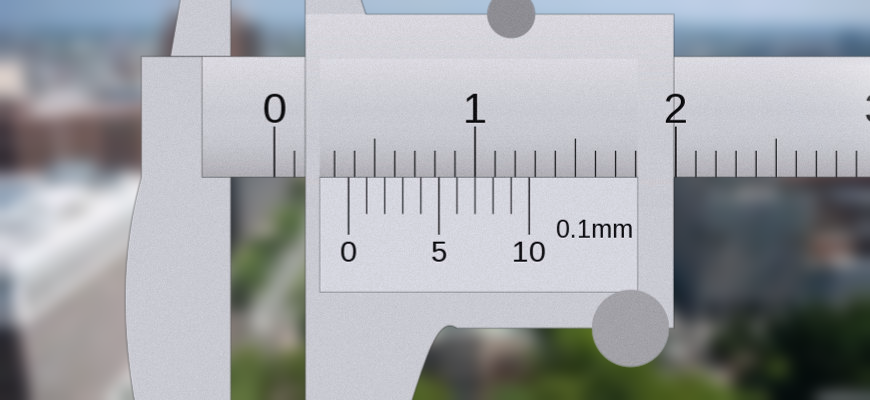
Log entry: 3.7mm
